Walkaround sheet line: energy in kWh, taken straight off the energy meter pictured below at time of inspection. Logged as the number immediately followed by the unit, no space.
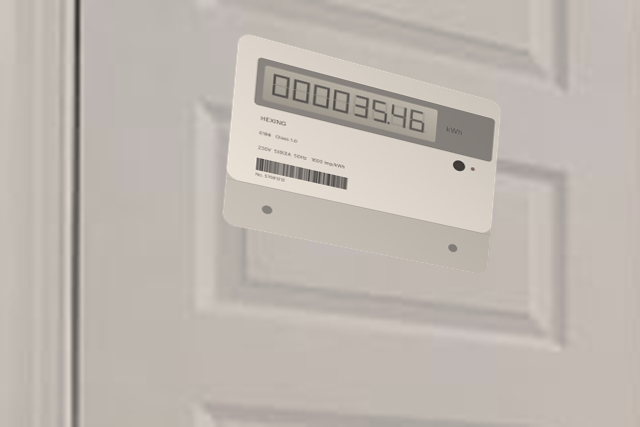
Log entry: 35.46kWh
